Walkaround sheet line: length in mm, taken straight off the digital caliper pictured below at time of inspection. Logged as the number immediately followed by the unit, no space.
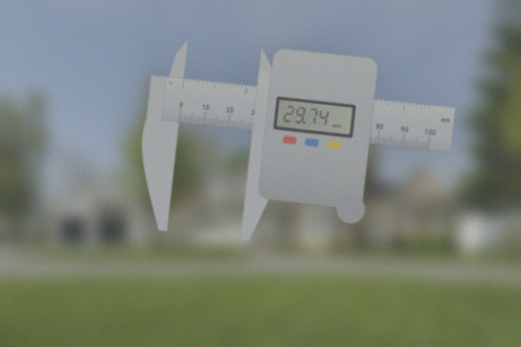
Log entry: 29.74mm
